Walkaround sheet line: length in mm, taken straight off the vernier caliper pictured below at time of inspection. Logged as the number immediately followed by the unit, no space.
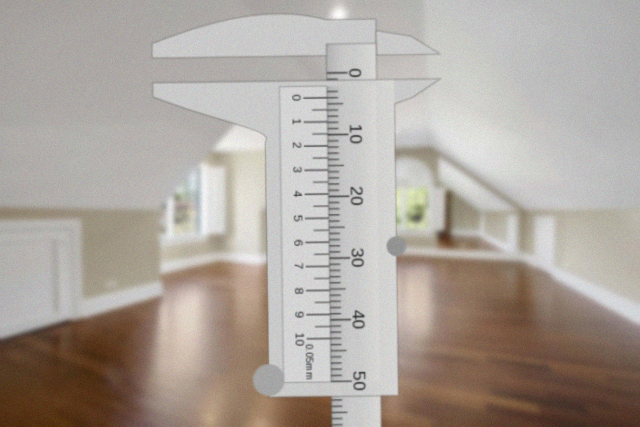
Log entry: 4.0mm
